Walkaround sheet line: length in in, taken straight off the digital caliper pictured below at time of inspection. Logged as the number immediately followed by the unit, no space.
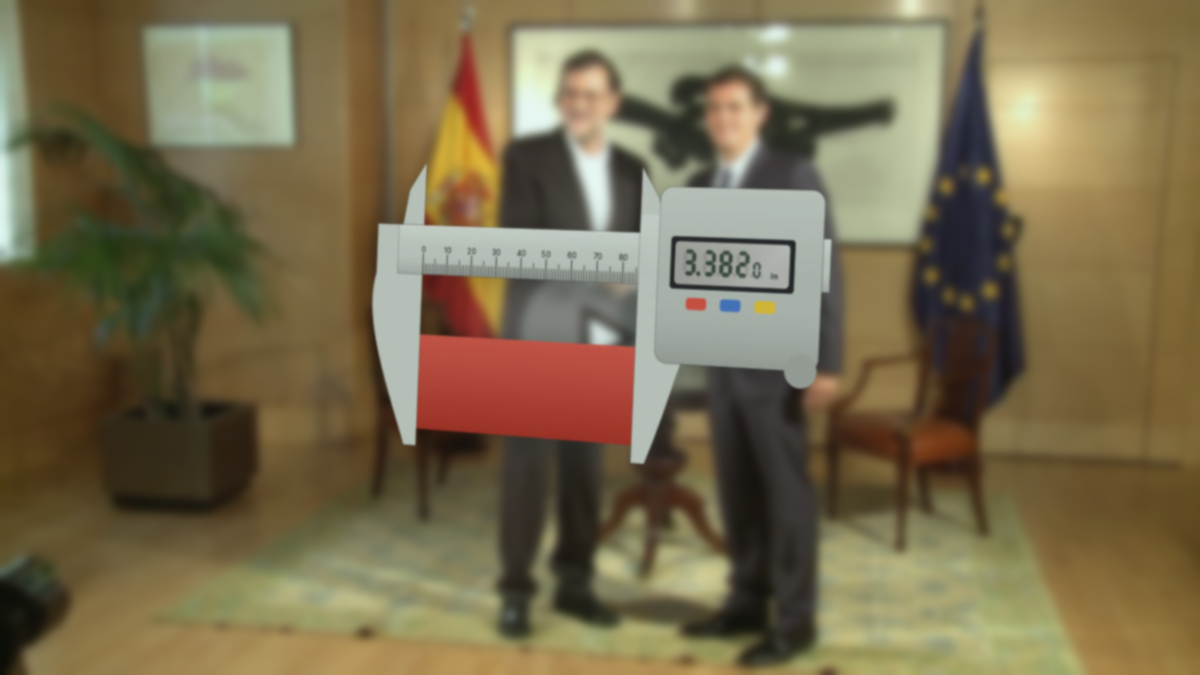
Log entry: 3.3820in
